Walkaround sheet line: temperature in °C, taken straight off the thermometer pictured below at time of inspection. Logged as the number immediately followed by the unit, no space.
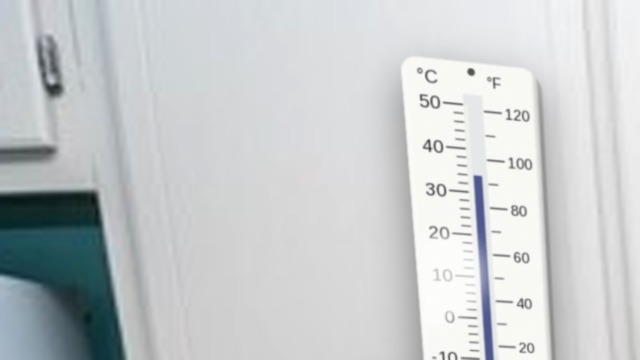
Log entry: 34°C
